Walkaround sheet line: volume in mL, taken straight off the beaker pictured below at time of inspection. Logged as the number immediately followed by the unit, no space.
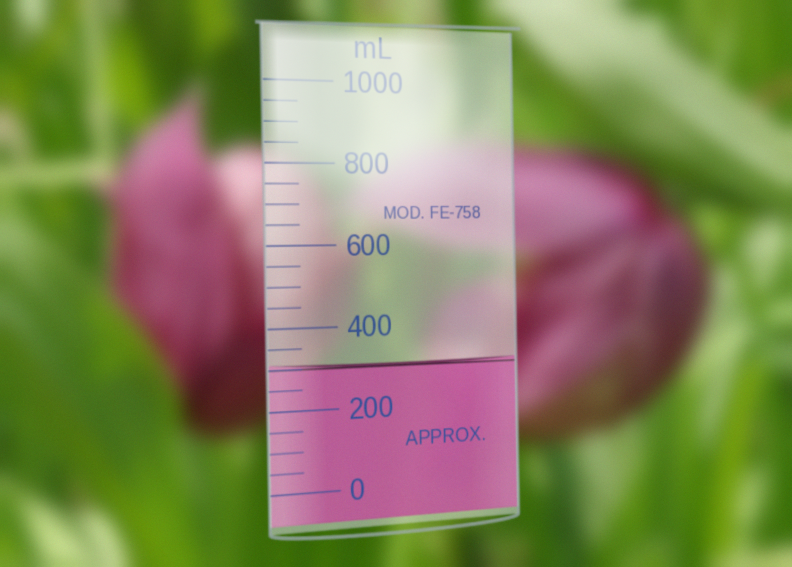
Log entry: 300mL
